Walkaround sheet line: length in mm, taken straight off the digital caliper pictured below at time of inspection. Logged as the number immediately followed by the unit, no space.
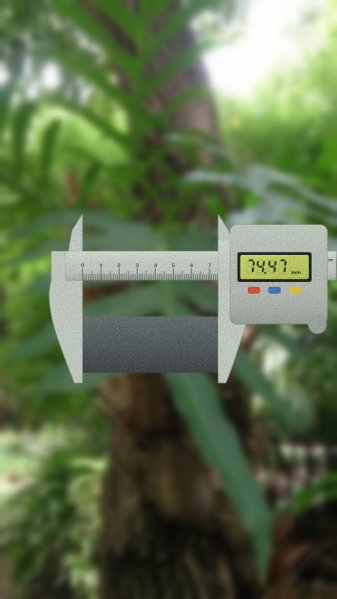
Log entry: 74.47mm
